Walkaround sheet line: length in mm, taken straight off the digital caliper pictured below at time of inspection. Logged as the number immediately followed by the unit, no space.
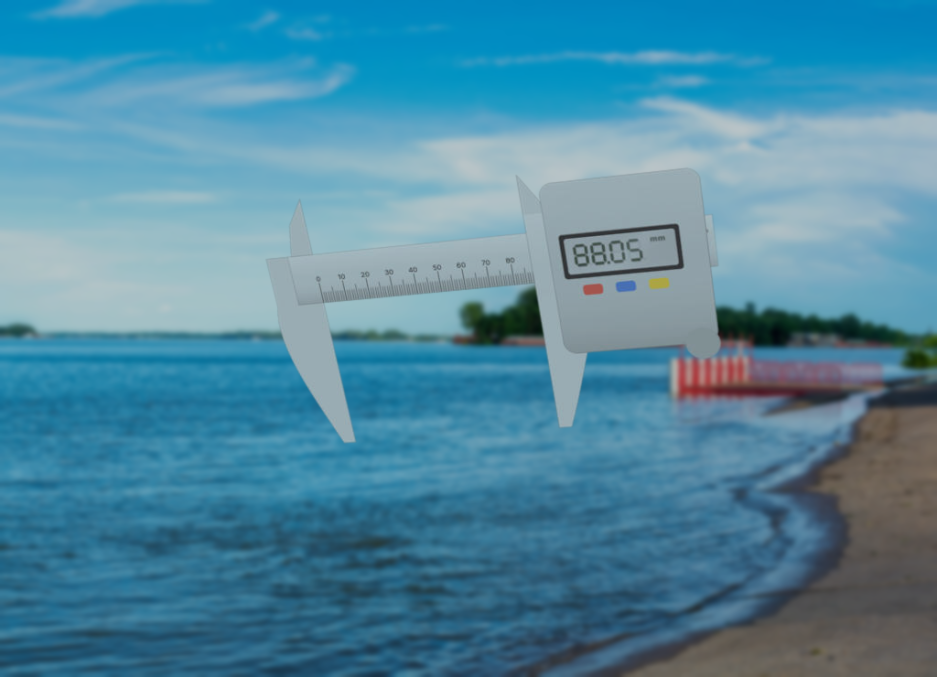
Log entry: 88.05mm
